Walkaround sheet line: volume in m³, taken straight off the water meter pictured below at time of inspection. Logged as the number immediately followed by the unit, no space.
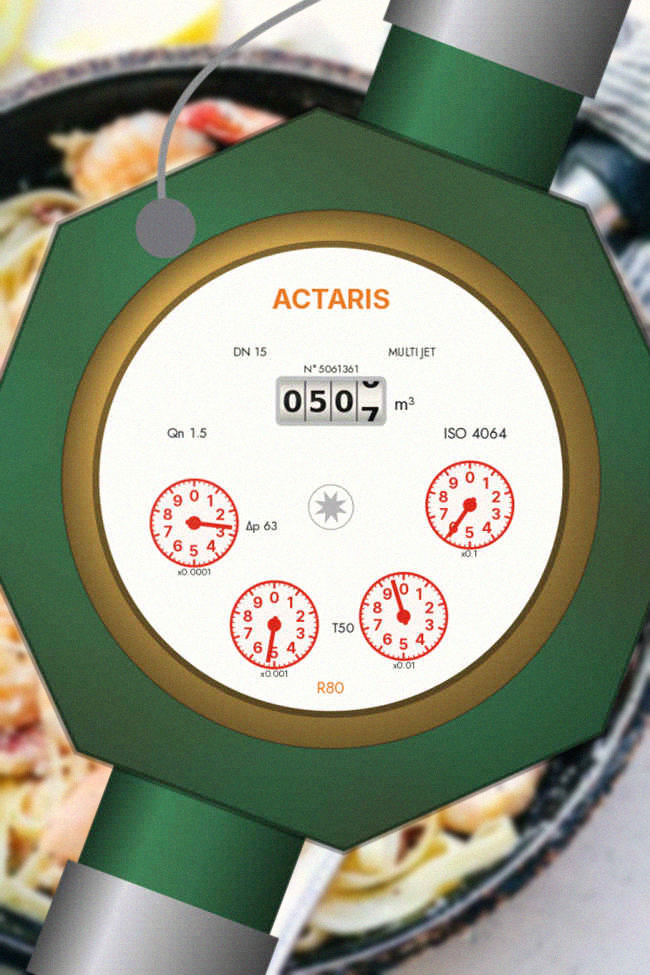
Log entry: 506.5952m³
